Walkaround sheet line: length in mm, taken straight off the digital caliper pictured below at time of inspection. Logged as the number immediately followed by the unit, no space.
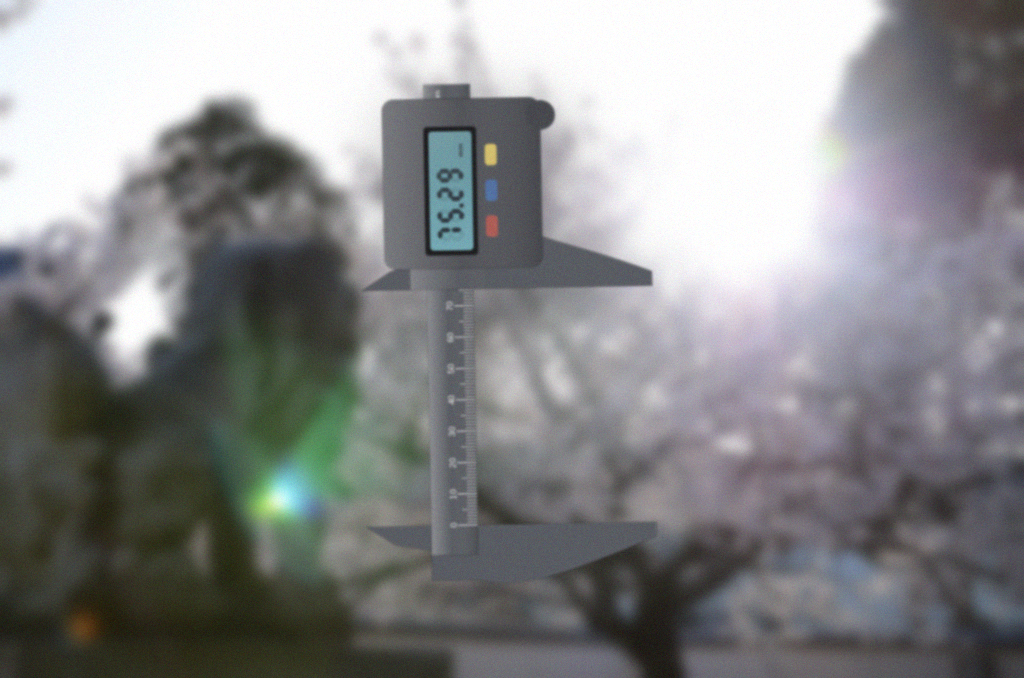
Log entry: 75.29mm
